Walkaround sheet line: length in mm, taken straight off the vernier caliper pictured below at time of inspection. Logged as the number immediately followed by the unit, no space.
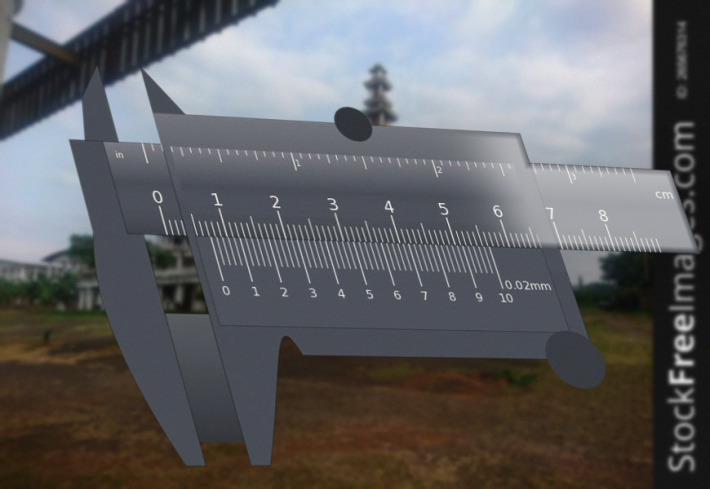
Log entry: 7.2mm
